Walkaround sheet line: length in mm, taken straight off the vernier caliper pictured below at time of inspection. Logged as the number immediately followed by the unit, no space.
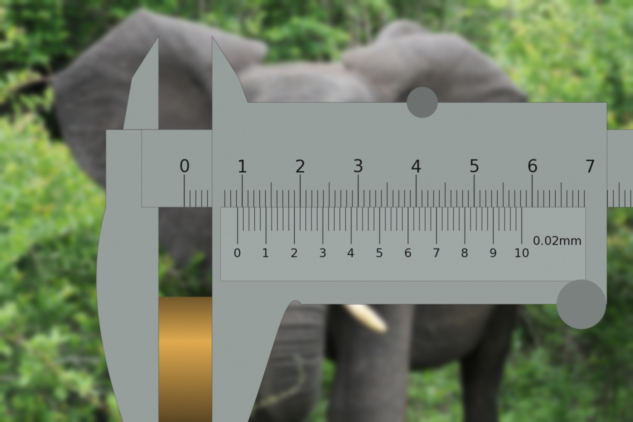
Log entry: 9.2mm
